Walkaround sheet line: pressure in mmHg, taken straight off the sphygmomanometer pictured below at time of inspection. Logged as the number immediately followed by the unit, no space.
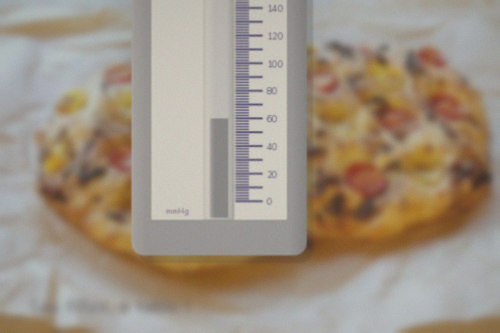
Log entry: 60mmHg
